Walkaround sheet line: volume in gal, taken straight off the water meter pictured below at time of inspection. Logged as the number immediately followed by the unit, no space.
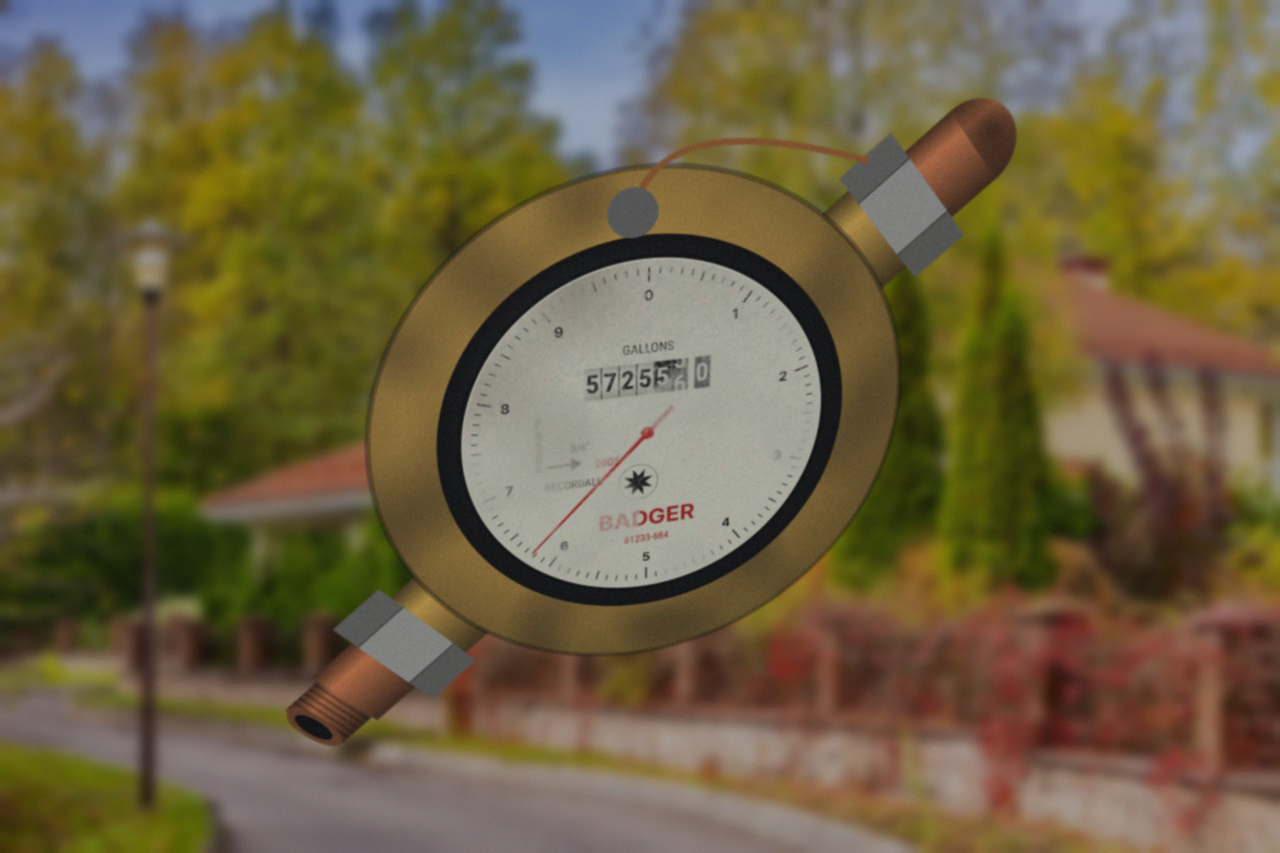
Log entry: 5725556.2gal
